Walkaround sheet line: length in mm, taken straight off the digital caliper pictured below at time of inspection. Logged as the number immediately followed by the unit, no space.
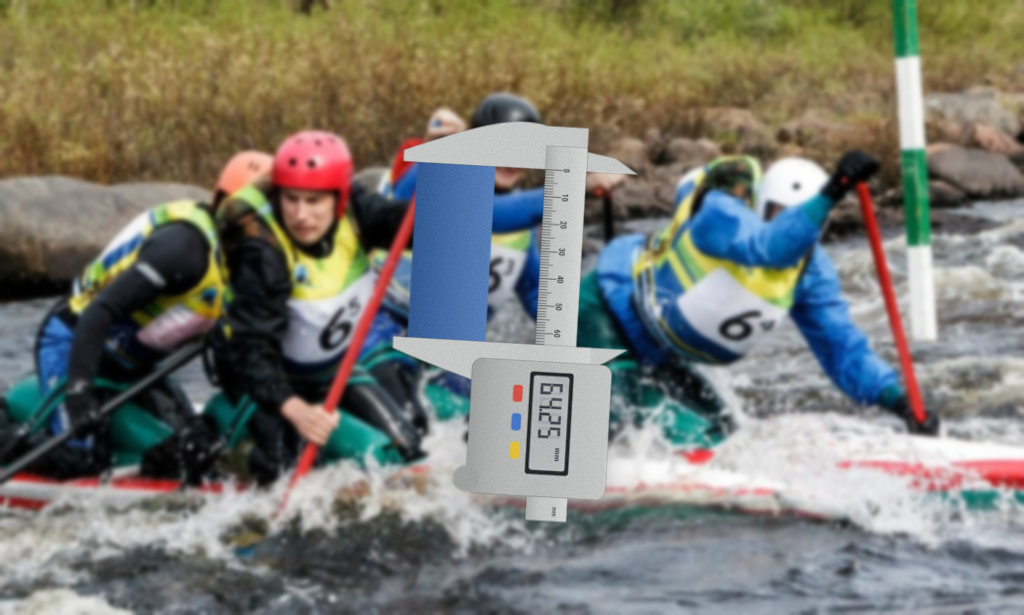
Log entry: 64.25mm
